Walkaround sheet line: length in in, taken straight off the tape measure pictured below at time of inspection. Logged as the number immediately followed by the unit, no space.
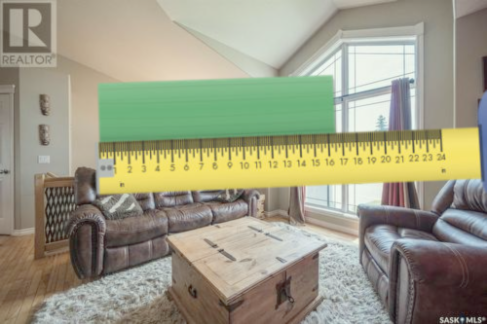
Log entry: 16.5in
